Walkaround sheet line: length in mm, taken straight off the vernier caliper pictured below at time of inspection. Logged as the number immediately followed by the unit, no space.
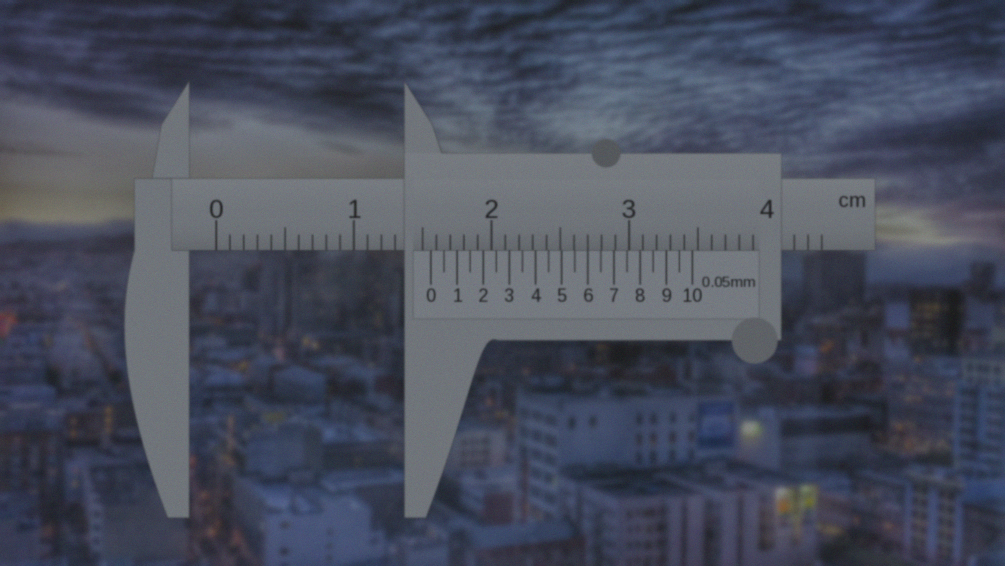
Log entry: 15.6mm
